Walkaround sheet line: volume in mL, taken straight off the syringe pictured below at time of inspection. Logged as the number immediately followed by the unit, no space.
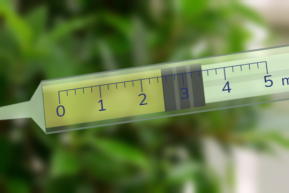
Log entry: 2.5mL
